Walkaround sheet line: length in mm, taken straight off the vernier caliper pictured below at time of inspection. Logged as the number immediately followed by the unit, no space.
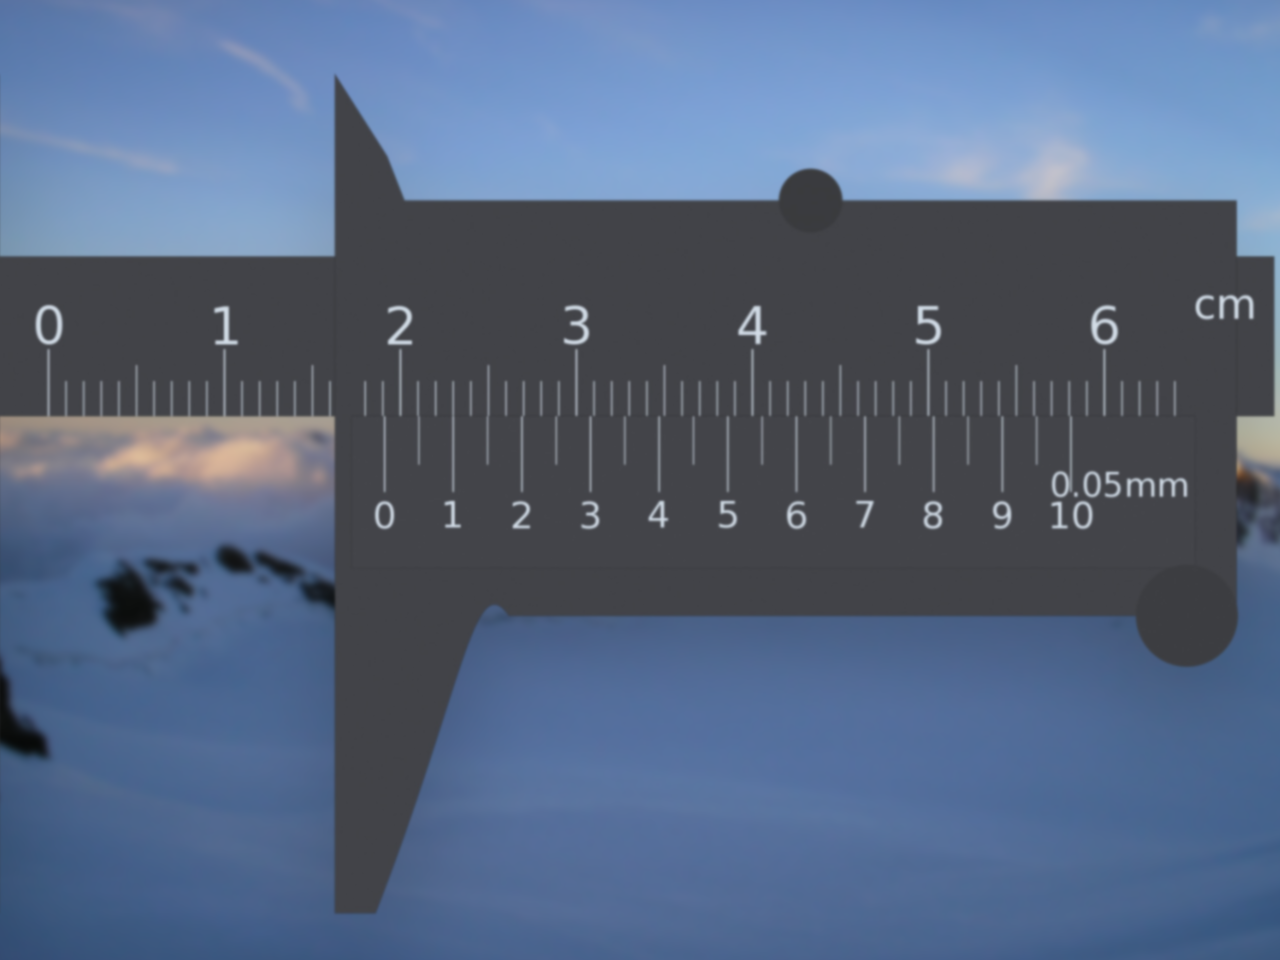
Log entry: 19.1mm
